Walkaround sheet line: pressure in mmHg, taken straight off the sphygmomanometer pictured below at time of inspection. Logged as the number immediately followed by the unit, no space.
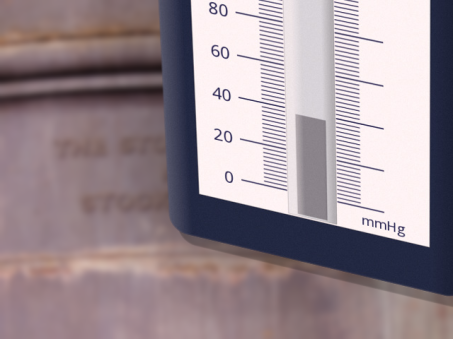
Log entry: 38mmHg
